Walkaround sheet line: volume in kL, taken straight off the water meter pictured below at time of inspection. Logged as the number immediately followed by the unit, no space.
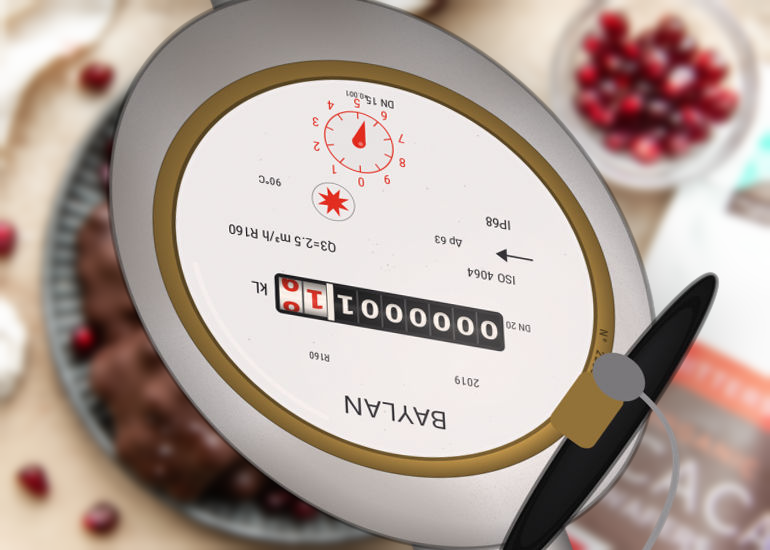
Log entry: 1.185kL
